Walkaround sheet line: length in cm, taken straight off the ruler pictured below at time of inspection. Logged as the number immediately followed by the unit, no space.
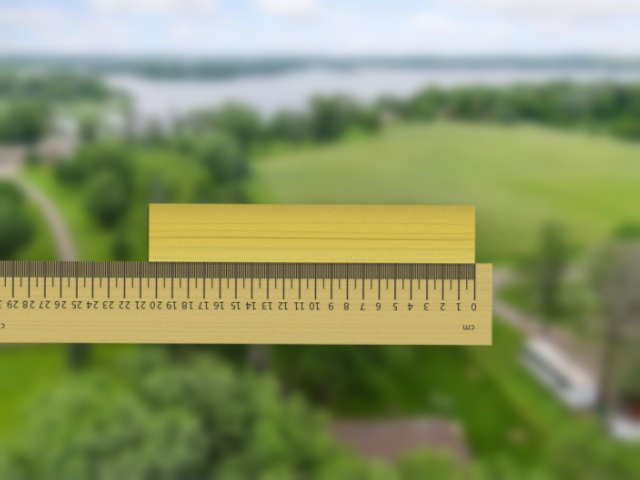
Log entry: 20.5cm
